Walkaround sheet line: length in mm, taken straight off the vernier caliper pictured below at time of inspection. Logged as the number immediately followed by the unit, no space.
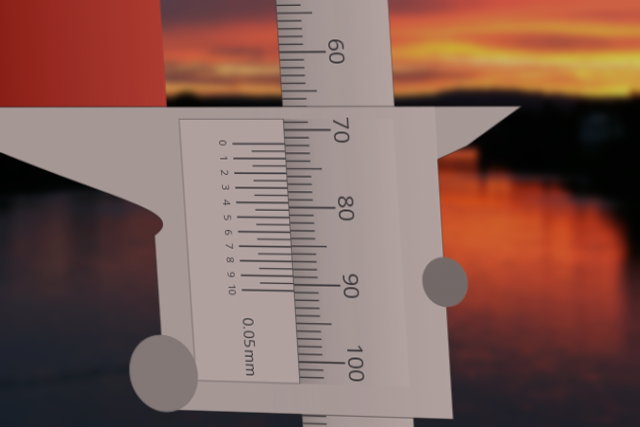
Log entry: 71.8mm
